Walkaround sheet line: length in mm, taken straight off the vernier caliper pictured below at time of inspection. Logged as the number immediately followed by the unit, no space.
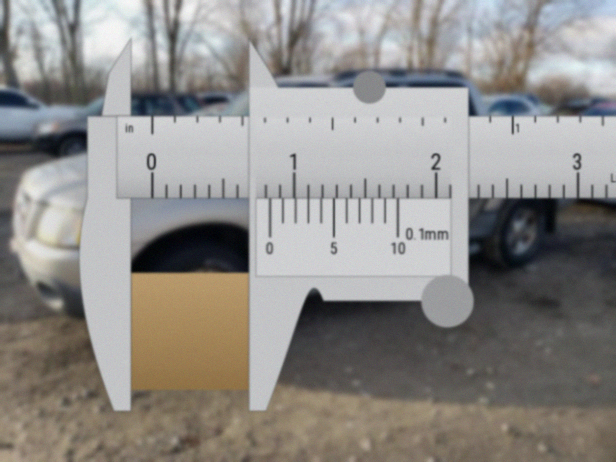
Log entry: 8.3mm
